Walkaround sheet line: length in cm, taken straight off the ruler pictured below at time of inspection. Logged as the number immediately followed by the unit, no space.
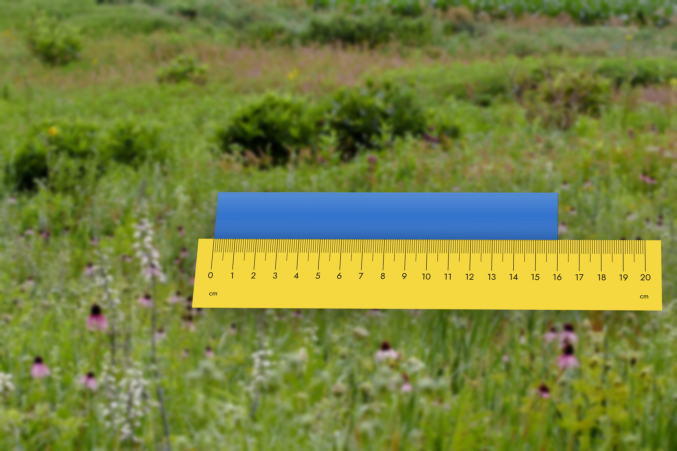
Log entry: 16cm
